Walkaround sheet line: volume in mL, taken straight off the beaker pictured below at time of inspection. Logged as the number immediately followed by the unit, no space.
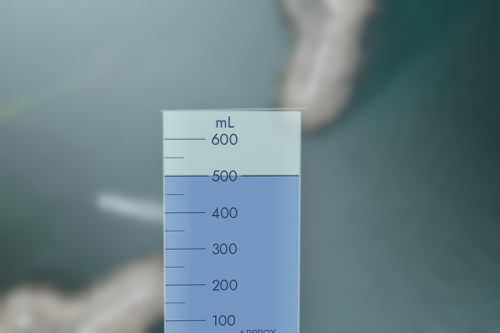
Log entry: 500mL
